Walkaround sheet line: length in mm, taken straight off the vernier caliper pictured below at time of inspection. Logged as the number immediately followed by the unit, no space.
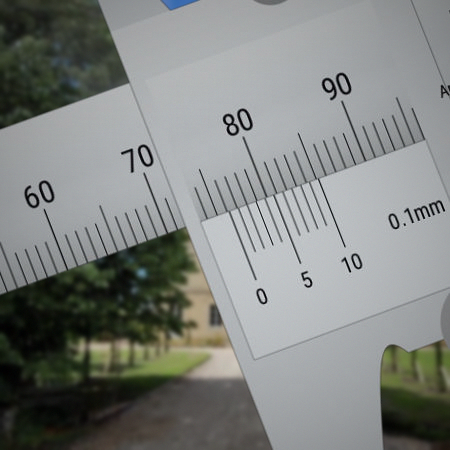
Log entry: 76.2mm
